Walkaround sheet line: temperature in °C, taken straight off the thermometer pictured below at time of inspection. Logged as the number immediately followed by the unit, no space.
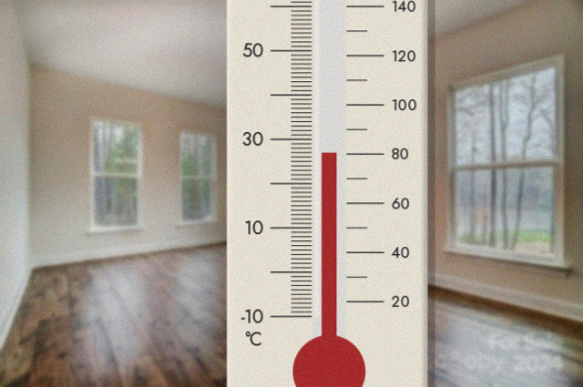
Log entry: 27°C
